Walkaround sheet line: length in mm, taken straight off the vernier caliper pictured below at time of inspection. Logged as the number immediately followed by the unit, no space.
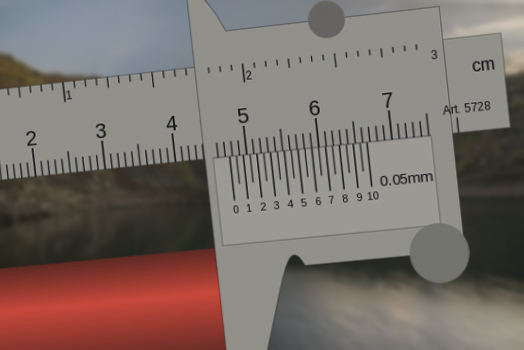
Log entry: 47.6mm
